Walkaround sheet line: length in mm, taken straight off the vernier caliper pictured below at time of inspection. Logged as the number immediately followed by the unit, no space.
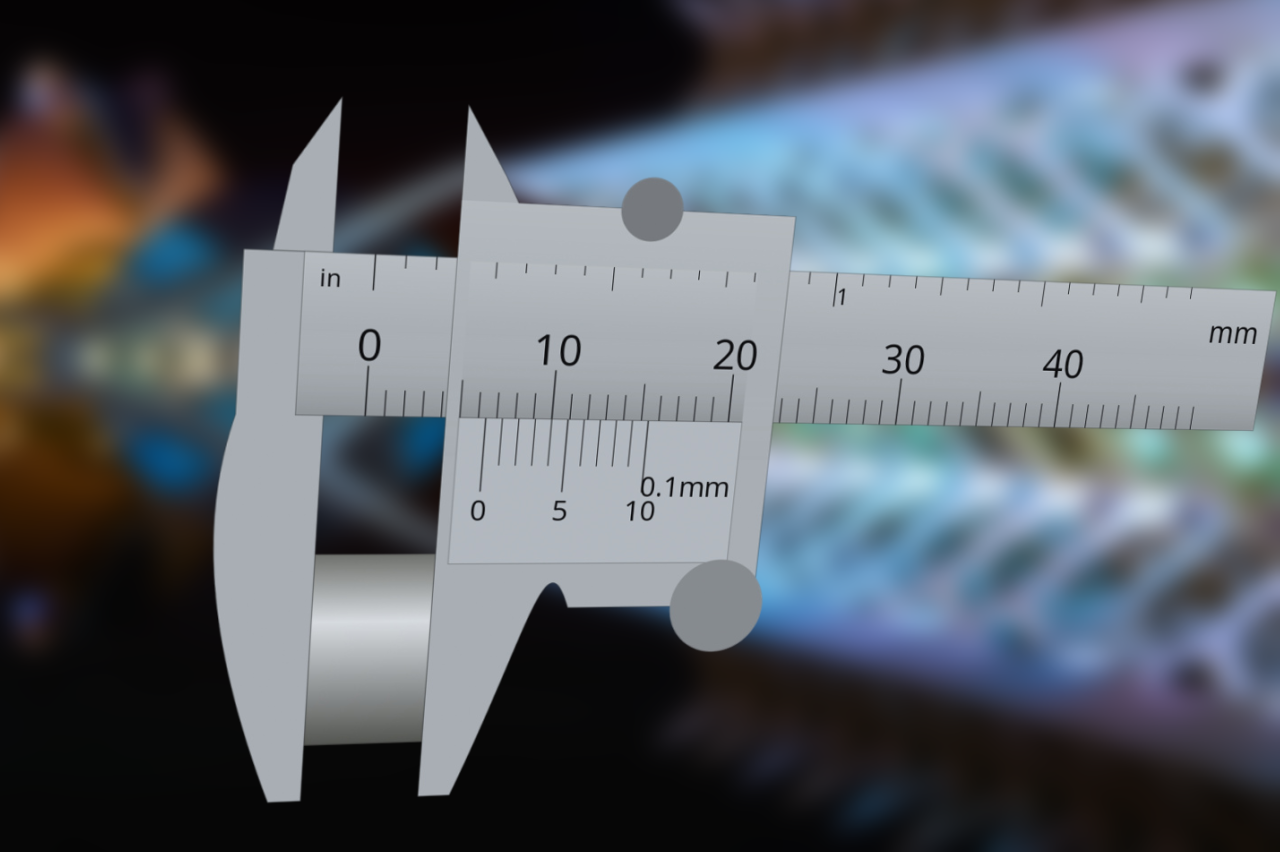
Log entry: 6.4mm
